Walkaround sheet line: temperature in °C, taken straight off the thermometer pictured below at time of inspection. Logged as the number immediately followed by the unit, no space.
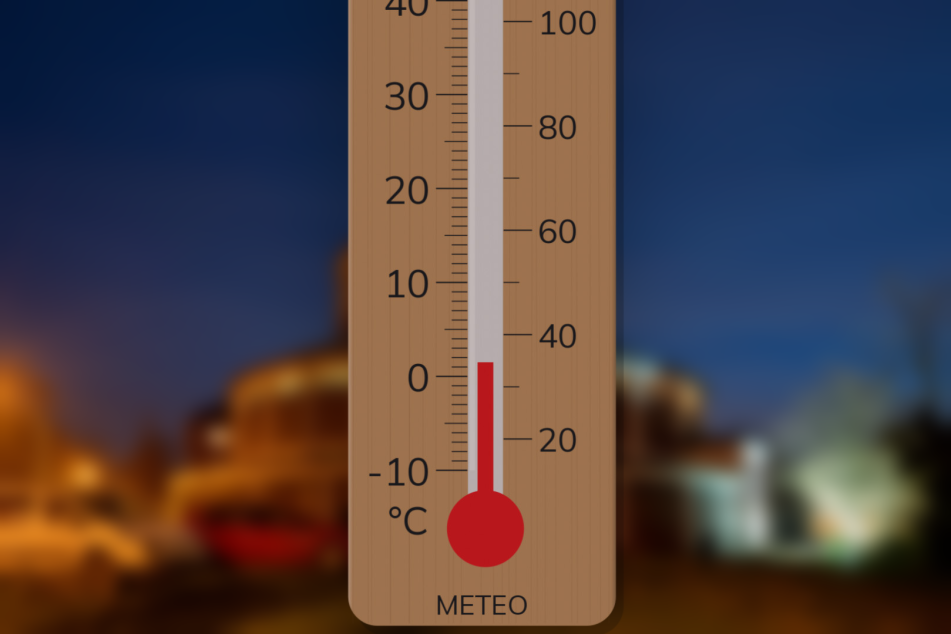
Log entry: 1.5°C
